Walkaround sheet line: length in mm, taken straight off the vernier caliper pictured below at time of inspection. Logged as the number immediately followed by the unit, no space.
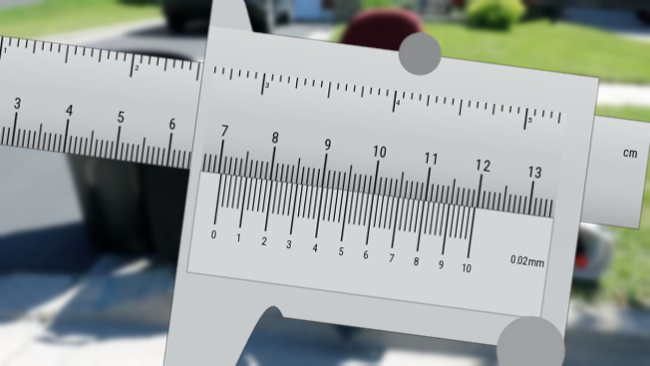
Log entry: 70.5mm
